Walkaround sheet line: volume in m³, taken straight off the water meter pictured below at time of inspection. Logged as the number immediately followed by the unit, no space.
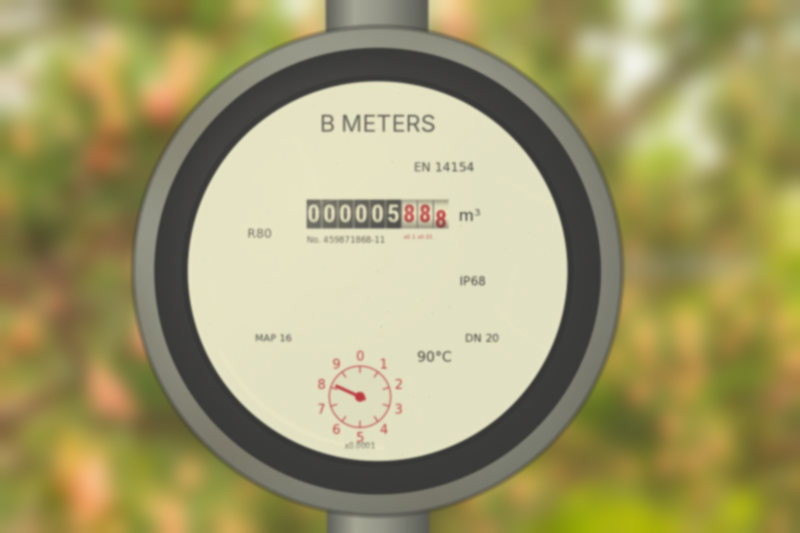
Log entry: 5.8878m³
